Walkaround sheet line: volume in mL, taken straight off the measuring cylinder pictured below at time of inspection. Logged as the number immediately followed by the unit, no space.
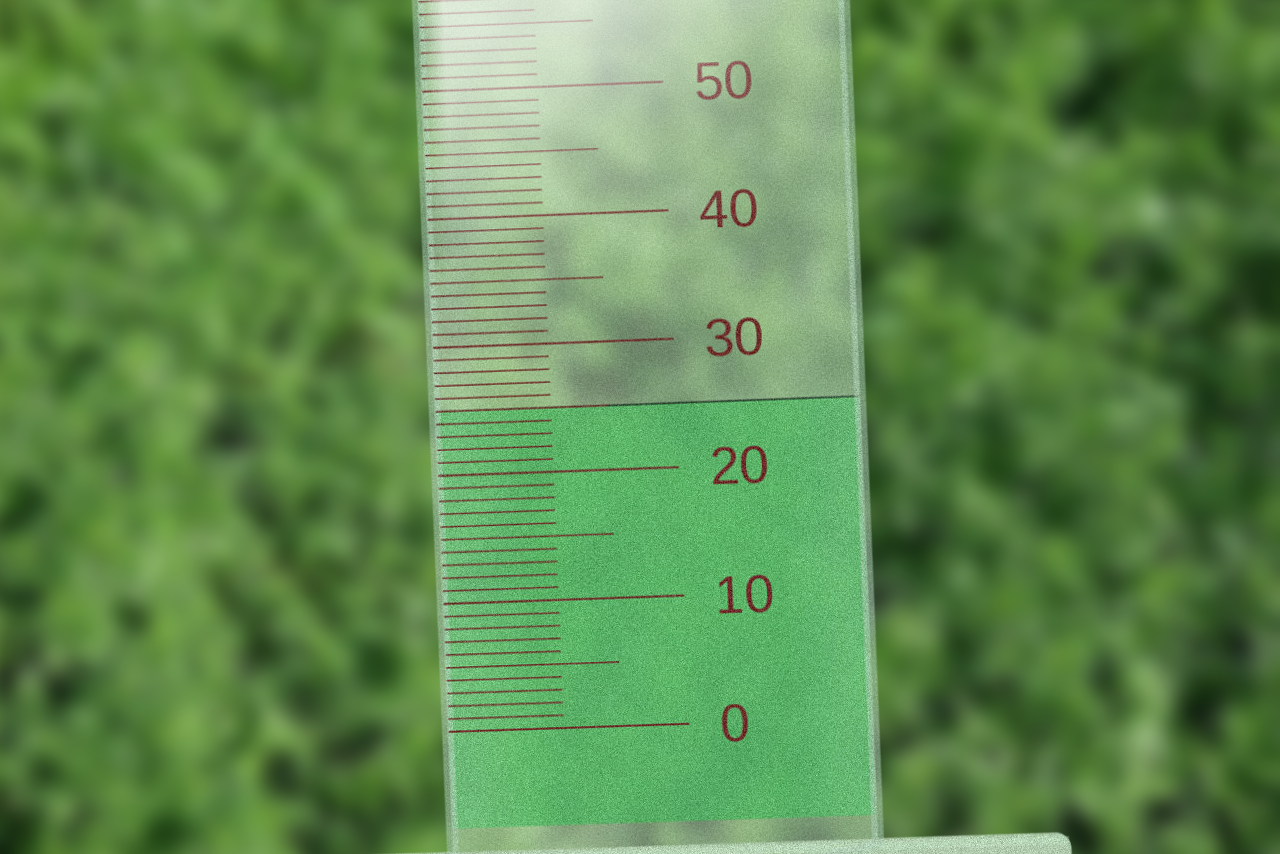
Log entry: 25mL
